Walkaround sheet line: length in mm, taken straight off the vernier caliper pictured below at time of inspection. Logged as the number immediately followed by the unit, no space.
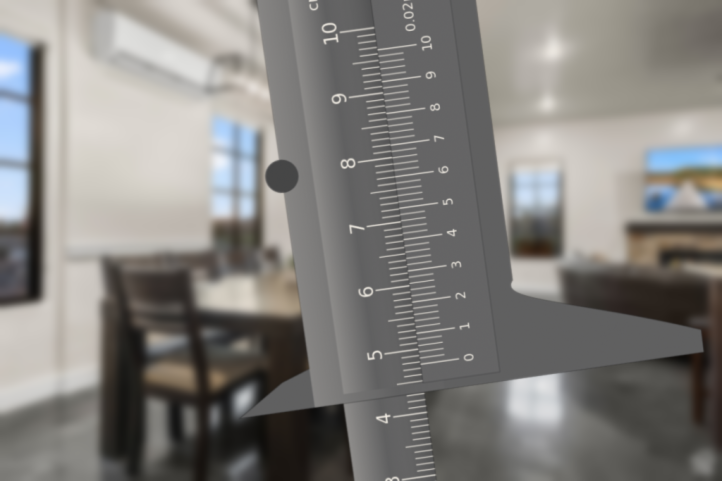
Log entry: 47.6mm
